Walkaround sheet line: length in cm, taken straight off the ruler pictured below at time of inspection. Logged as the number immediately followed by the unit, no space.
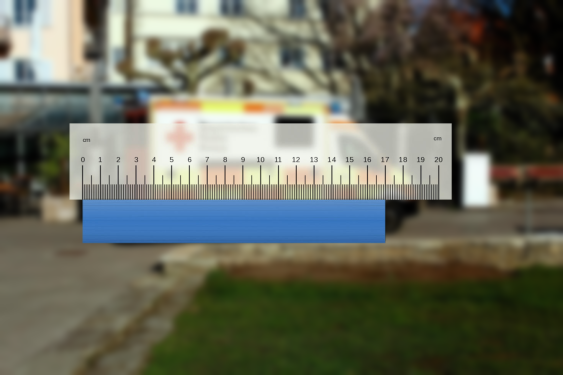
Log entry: 17cm
